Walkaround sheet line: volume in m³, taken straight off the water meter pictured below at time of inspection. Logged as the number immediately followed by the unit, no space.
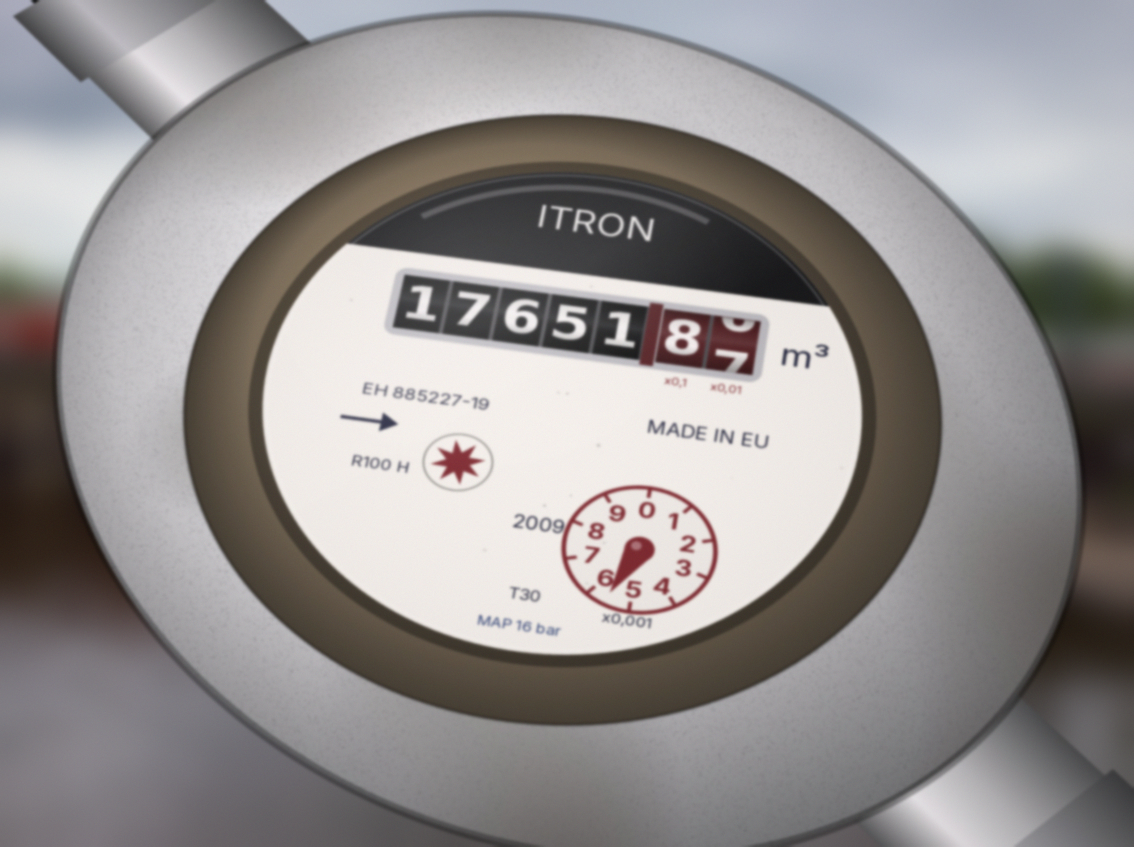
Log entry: 17651.865m³
